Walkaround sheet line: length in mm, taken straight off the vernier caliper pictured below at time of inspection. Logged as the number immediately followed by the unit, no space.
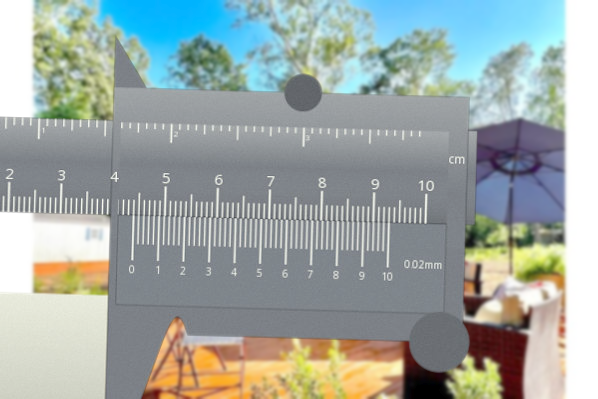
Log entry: 44.0mm
